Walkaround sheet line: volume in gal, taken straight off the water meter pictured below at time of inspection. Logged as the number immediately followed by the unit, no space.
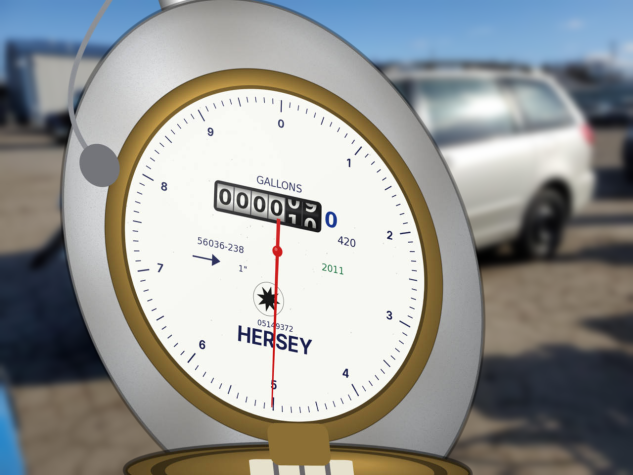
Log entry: 95.0gal
